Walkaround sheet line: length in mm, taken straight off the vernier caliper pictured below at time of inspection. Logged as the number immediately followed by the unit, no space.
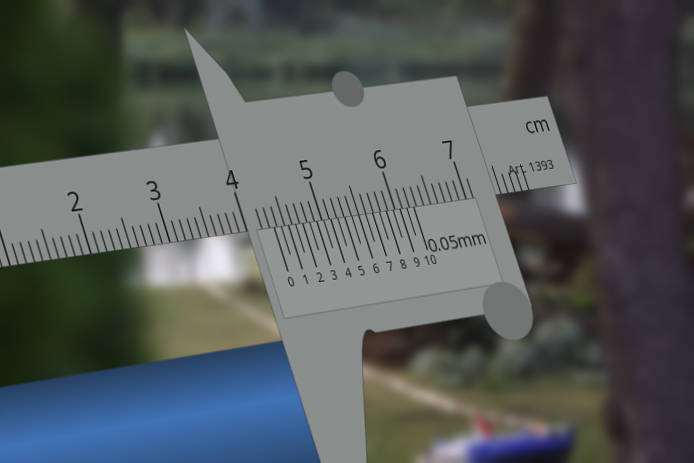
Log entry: 43.6mm
